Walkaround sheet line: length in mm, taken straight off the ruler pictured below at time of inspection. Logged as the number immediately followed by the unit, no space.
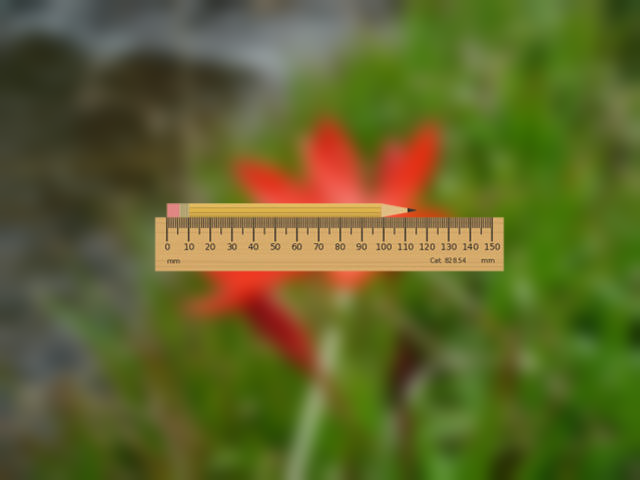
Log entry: 115mm
